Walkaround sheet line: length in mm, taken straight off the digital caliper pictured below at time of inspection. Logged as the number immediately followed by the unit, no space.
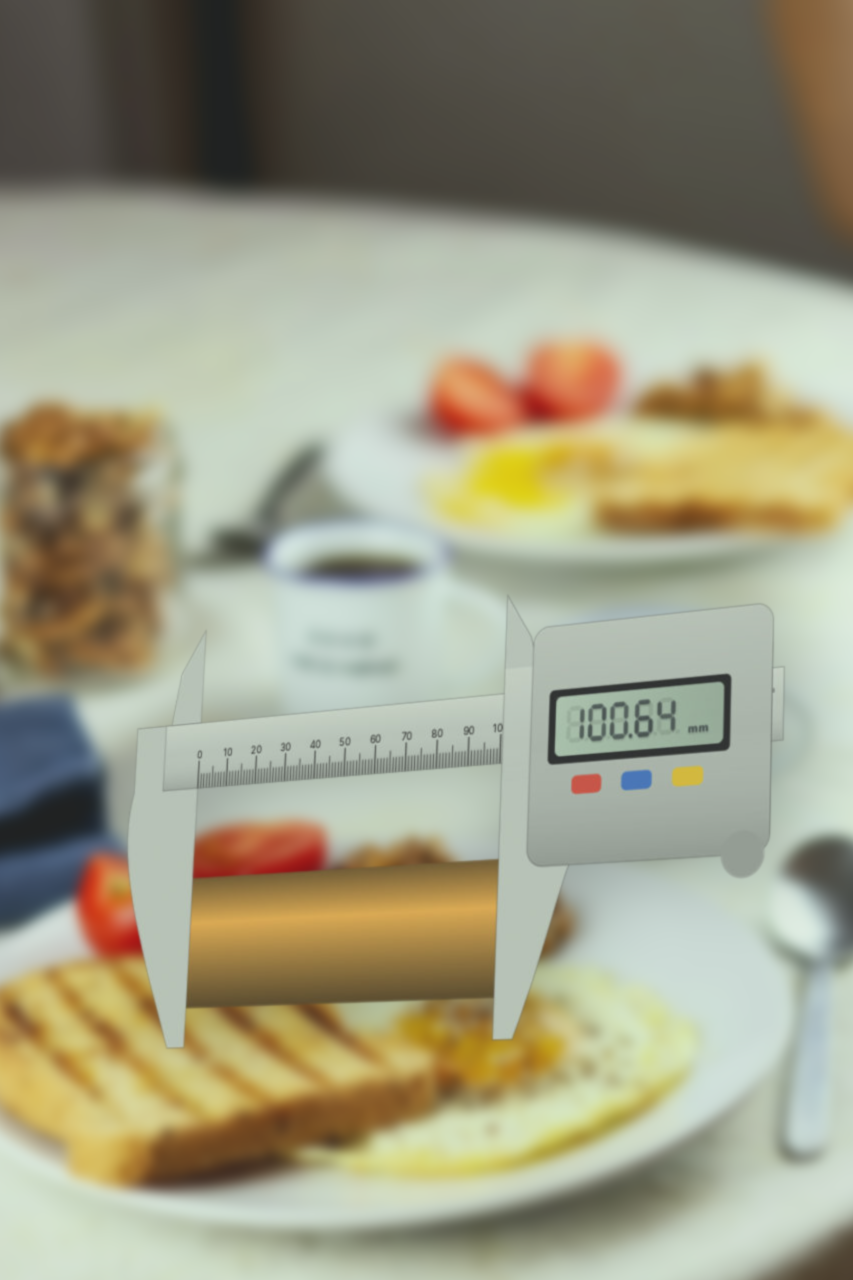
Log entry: 100.64mm
